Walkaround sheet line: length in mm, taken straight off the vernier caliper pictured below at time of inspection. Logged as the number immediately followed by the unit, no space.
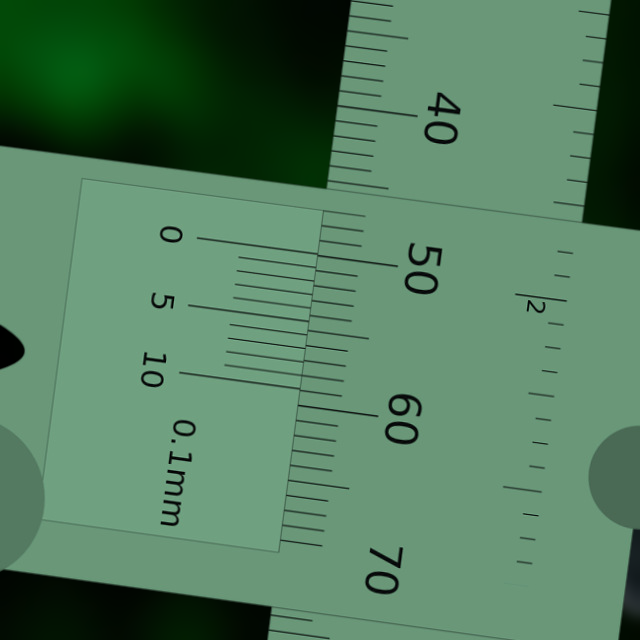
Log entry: 49.9mm
